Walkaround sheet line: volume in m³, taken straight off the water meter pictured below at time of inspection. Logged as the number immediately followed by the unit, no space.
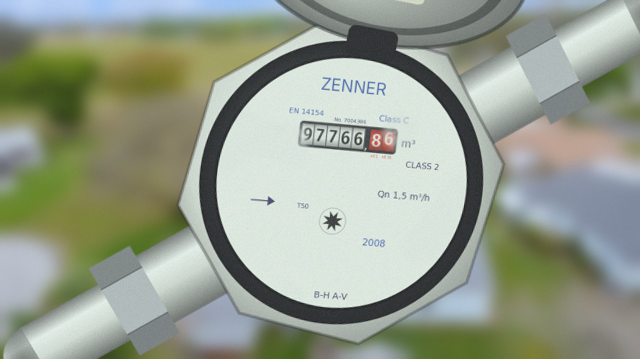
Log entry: 97766.86m³
